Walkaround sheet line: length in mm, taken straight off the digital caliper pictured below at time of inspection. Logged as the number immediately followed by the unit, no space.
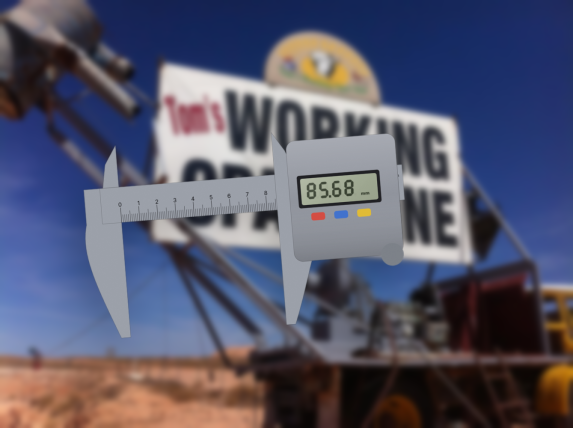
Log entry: 85.68mm
